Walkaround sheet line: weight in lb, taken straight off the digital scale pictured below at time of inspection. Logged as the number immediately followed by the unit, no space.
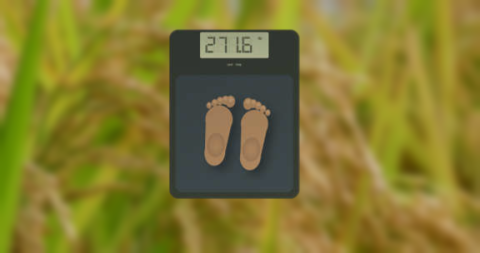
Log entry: 271.6lb
